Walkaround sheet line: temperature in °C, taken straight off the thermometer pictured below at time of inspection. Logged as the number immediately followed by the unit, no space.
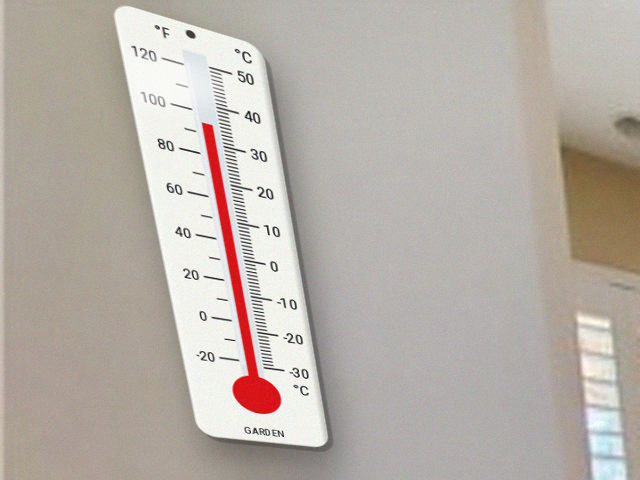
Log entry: 35°C
